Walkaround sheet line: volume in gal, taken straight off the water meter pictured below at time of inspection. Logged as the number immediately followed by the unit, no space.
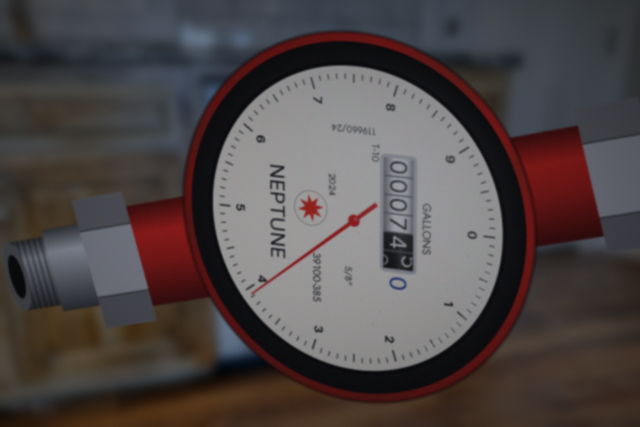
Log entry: 7453.9gal
